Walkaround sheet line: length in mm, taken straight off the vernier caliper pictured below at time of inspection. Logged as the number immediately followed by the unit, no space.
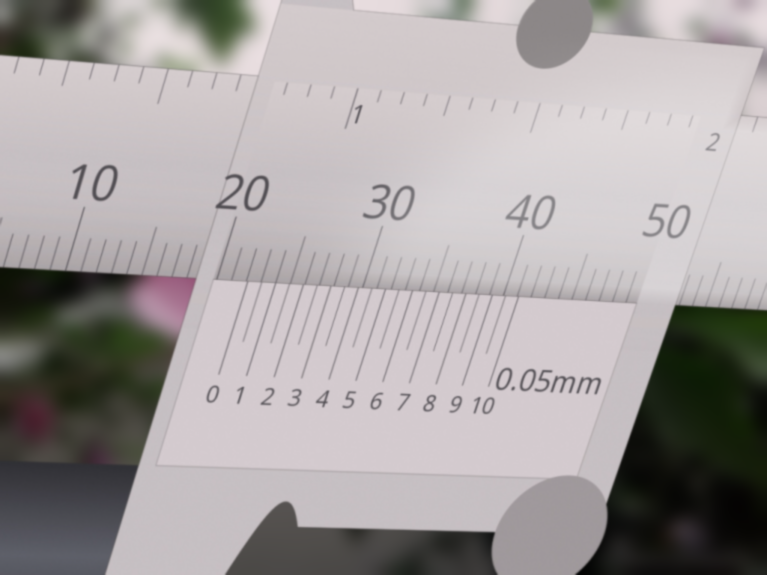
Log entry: 22.1mm
